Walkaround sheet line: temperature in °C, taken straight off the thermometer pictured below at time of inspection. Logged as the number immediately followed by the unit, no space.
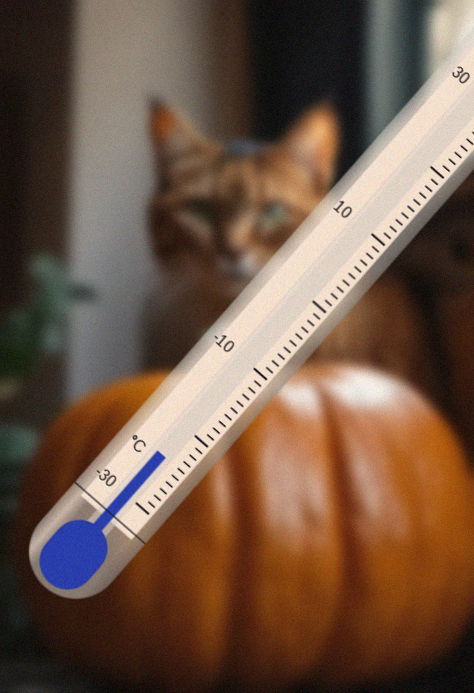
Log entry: -24°C
